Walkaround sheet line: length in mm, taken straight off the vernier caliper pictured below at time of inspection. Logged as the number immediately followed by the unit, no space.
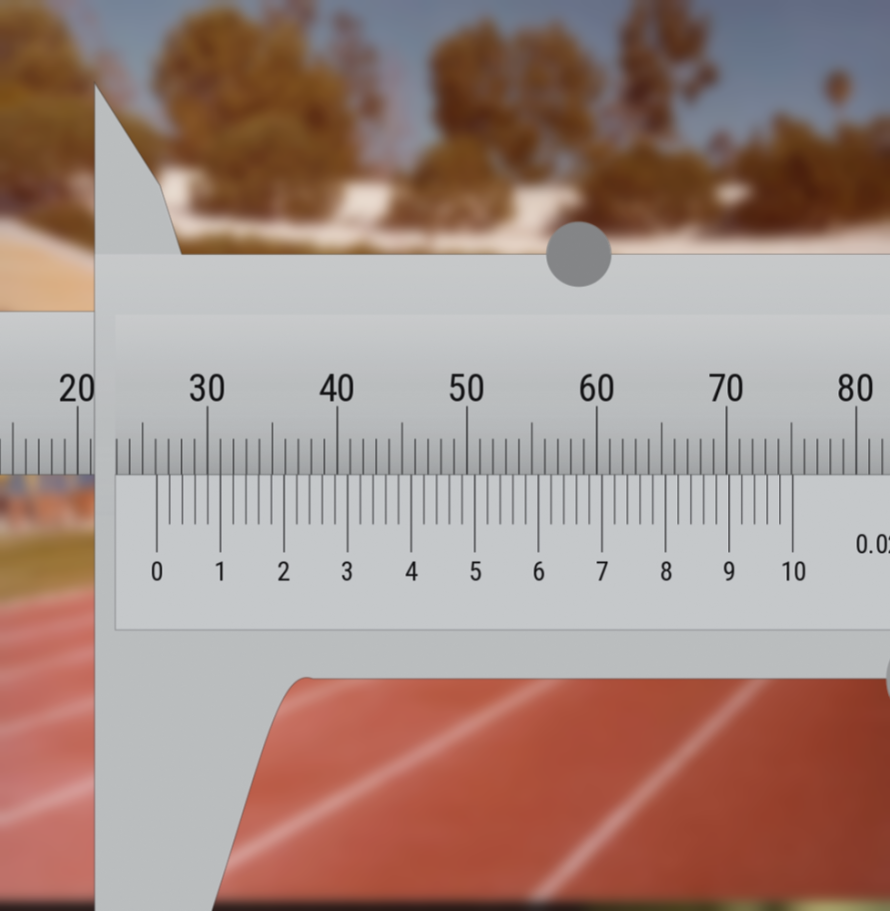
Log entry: 26.1mm
